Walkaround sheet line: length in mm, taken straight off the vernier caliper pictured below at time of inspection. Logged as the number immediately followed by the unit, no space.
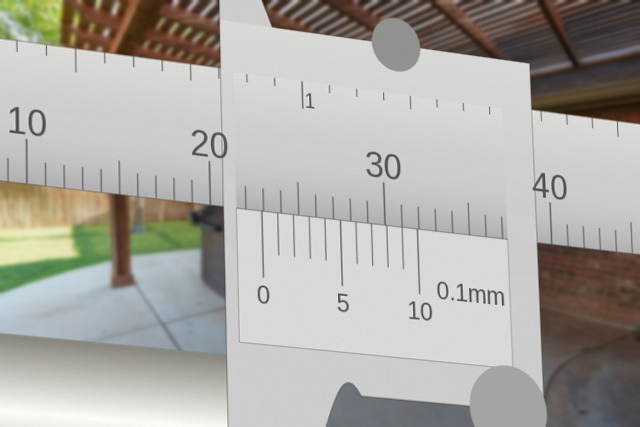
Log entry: 22.9mm
